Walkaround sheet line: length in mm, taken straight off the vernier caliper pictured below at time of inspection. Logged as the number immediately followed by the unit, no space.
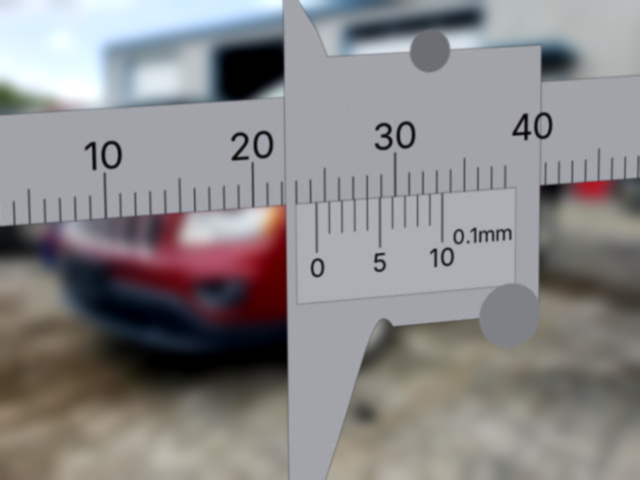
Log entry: 24.4mm
